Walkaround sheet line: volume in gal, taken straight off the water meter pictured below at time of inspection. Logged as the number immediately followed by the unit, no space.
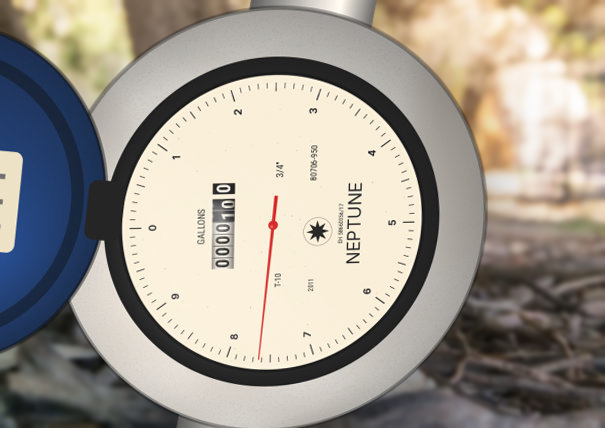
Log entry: 97.6gal
